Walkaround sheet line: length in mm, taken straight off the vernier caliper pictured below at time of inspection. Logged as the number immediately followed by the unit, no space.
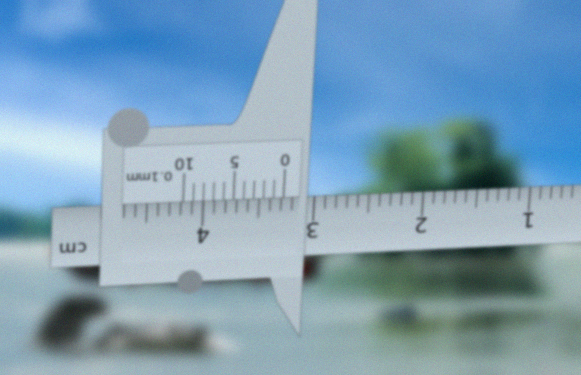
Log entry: 32.8mm
